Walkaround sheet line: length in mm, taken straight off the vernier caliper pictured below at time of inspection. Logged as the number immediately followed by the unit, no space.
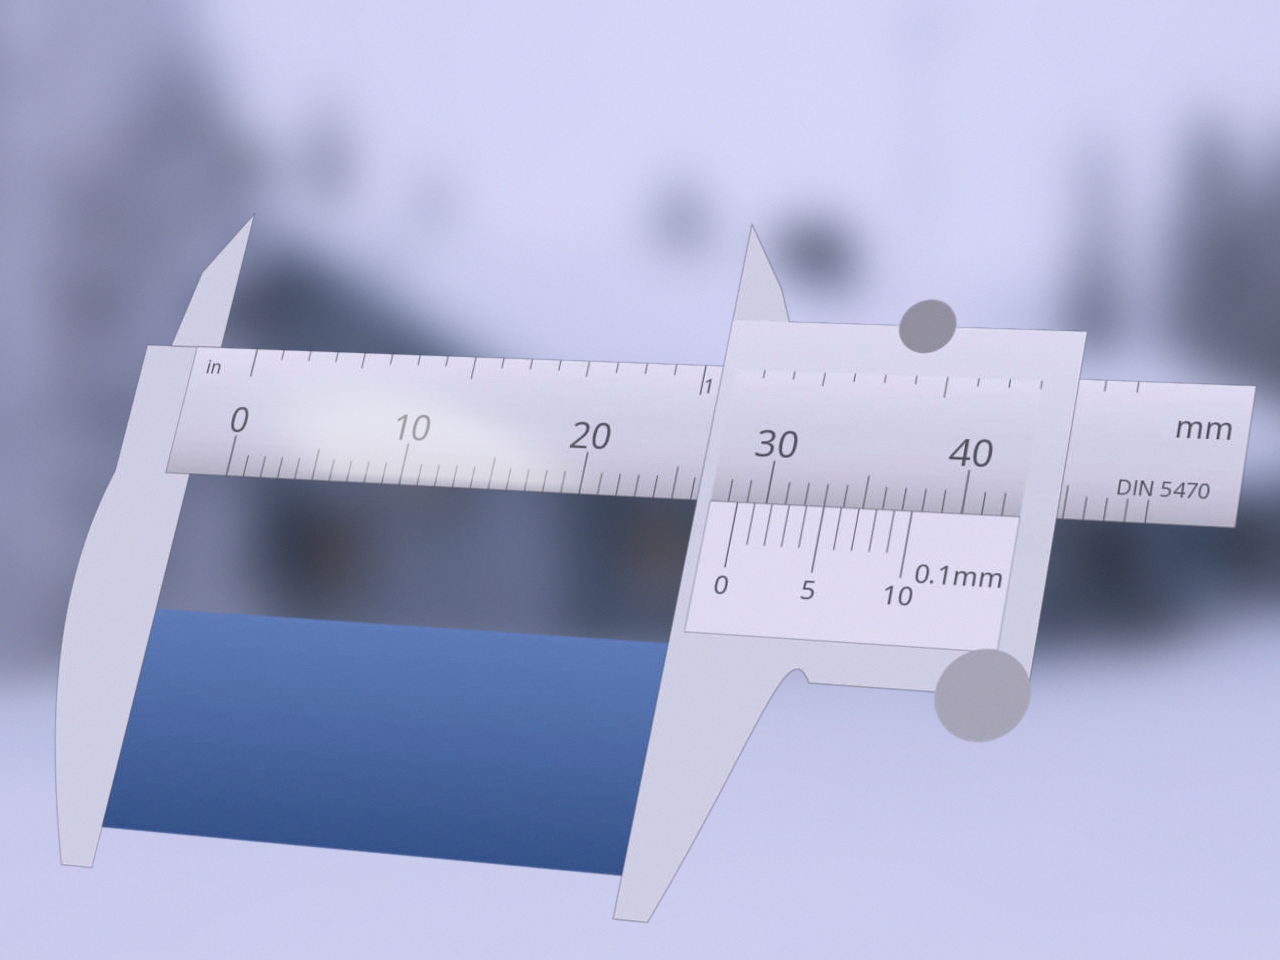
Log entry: 28.5mm
